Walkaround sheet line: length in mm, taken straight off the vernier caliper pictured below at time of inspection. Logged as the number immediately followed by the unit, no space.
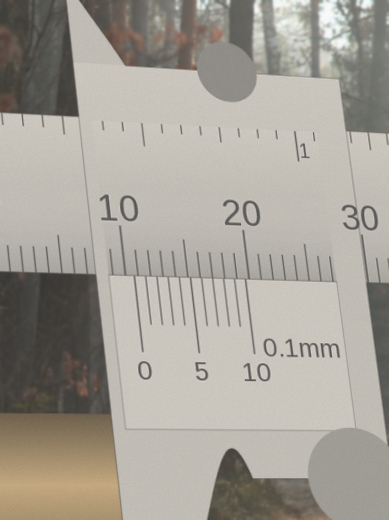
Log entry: 10.7mm
